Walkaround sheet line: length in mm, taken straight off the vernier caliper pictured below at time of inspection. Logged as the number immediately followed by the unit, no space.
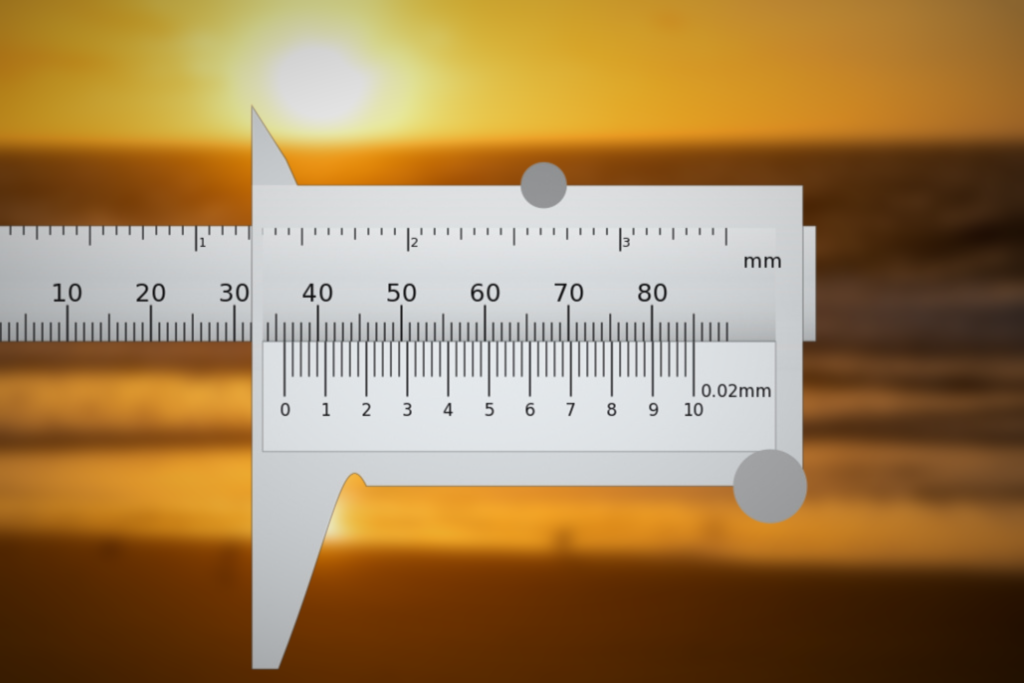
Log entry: 36.0mm
